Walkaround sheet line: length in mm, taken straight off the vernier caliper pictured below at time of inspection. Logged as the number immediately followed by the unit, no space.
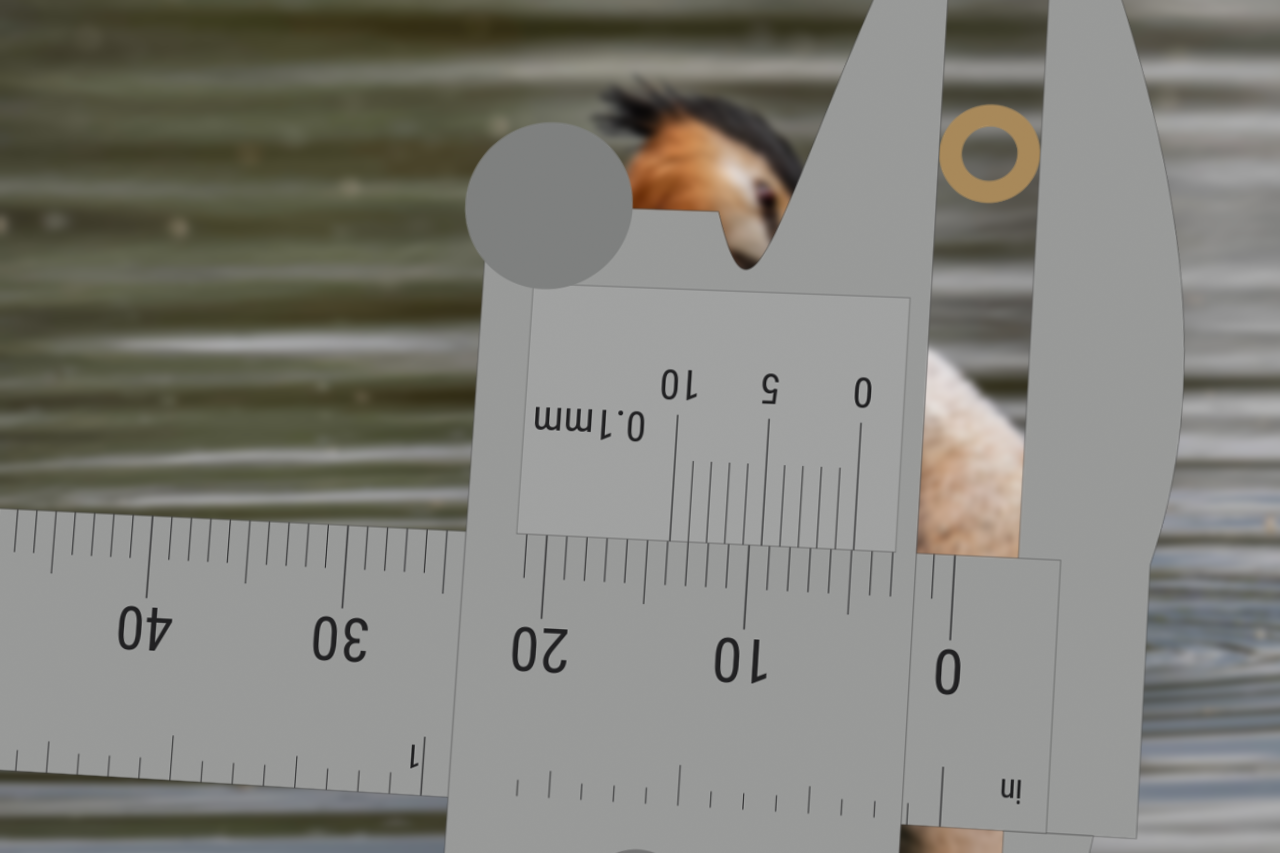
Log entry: 4.9mm
